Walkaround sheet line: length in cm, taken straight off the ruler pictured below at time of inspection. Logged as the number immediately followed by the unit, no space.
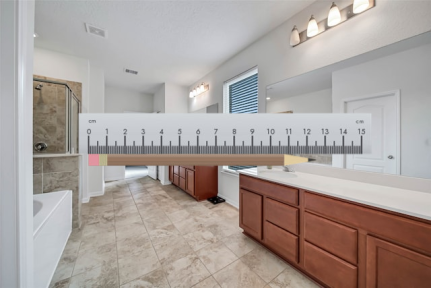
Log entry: 12.5cm
